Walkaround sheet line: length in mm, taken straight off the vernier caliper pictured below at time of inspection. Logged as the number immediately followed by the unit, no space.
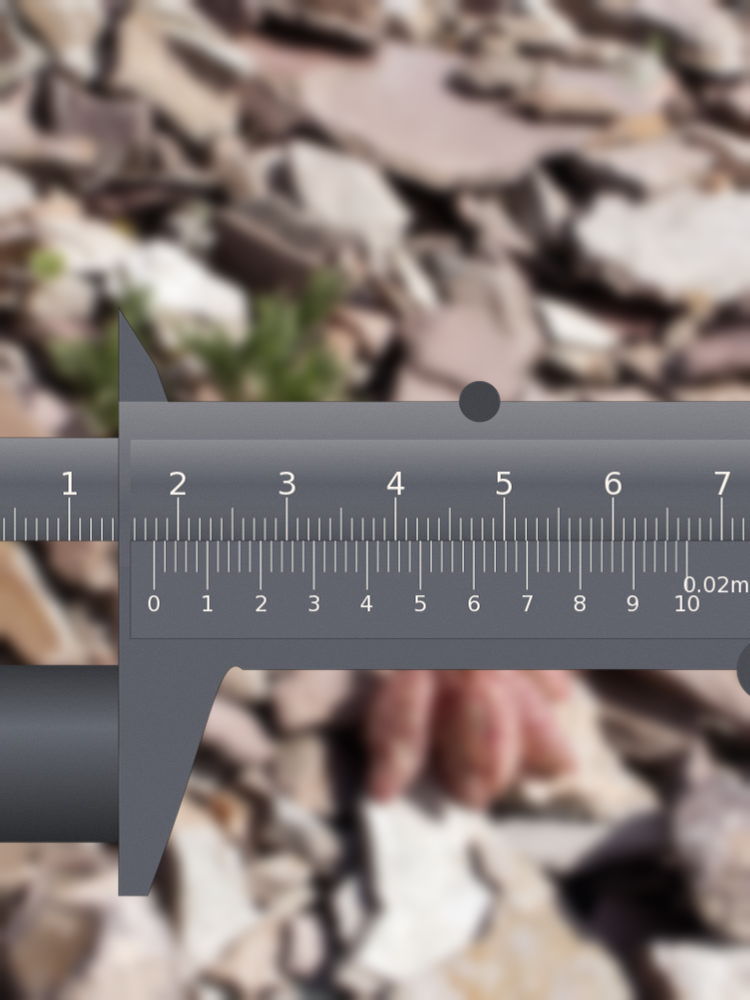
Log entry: 17.8mm
